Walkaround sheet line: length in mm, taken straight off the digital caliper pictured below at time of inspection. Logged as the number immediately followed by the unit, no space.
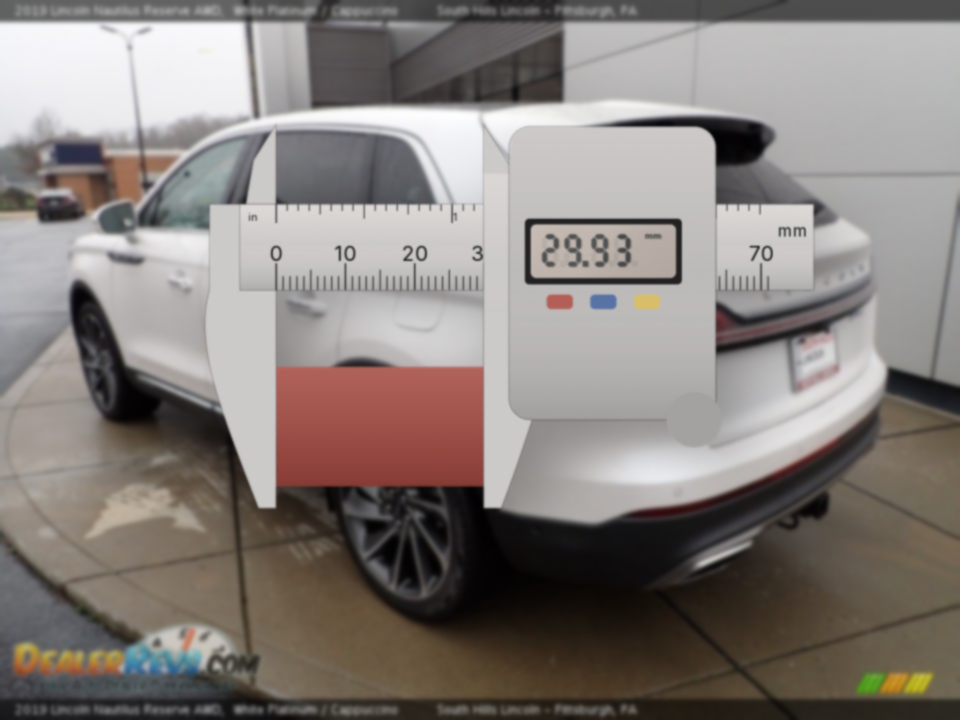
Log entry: 29.93mm
